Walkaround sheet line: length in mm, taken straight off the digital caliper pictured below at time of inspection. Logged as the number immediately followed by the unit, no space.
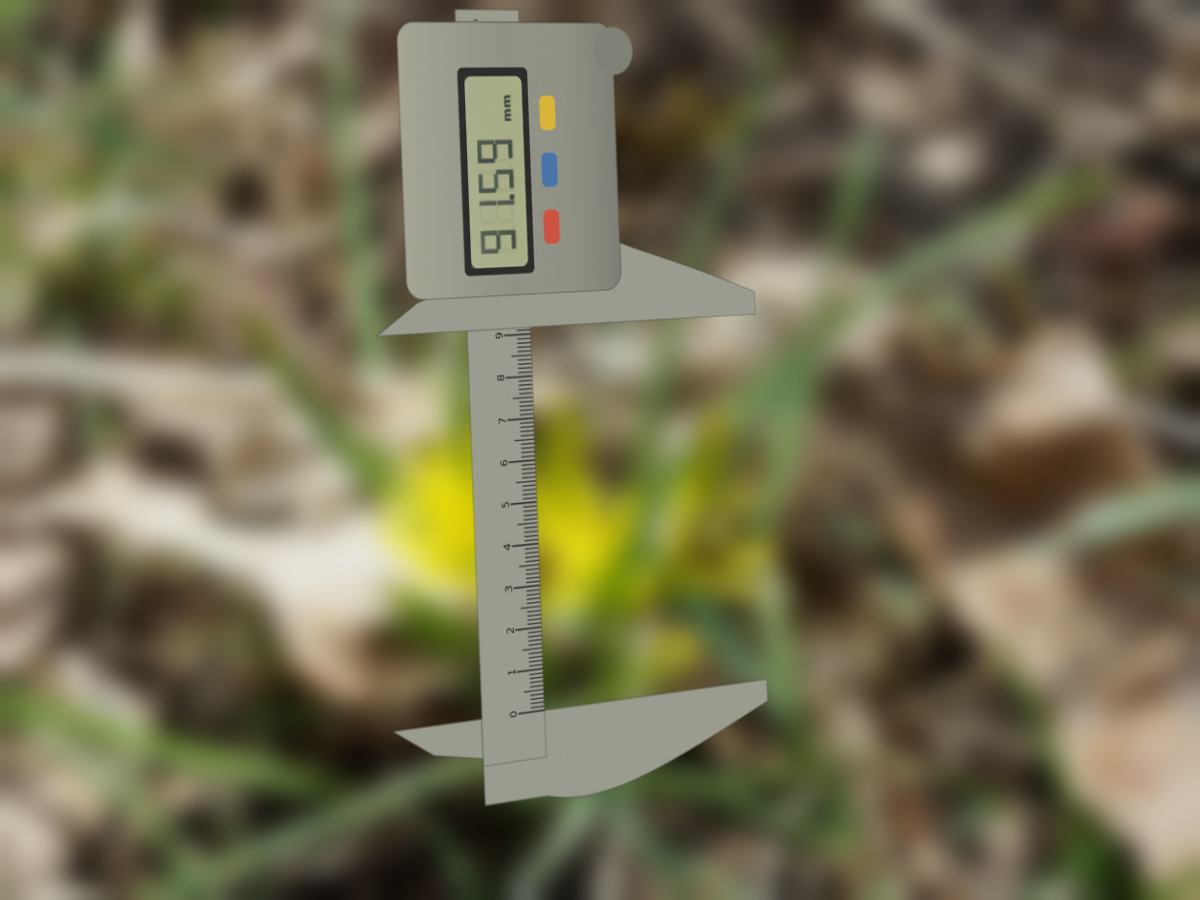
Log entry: 91.59mm
